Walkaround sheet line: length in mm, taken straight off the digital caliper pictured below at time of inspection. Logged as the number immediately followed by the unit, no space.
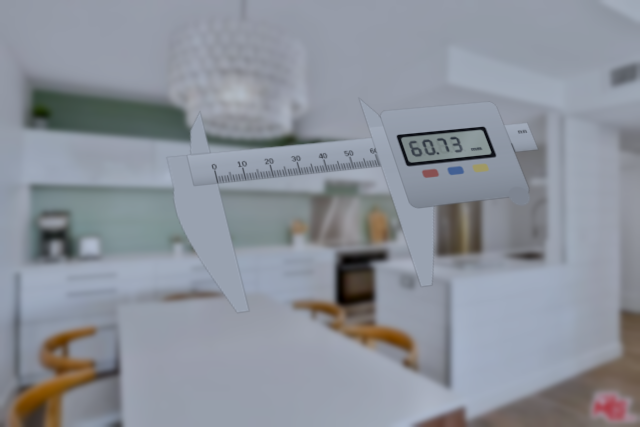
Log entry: 60.73mm
